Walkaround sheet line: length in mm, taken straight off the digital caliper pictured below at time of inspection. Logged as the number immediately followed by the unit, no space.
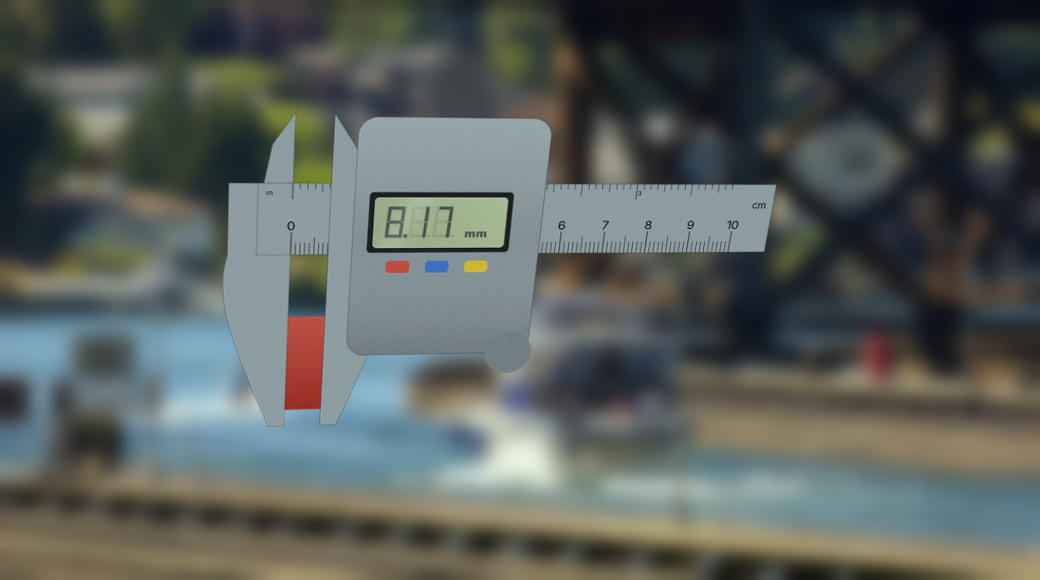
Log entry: 8.17mm
